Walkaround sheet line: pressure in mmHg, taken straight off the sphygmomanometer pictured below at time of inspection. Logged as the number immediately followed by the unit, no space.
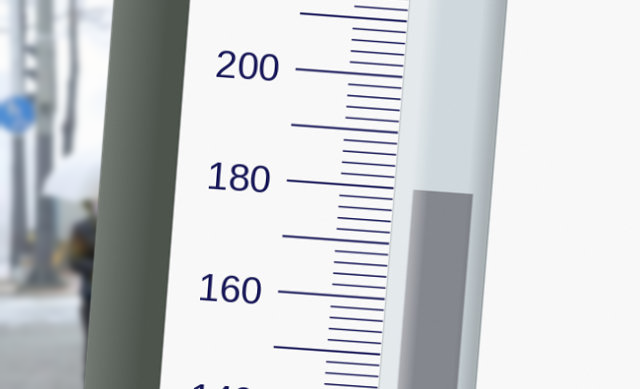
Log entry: 180mmHg
